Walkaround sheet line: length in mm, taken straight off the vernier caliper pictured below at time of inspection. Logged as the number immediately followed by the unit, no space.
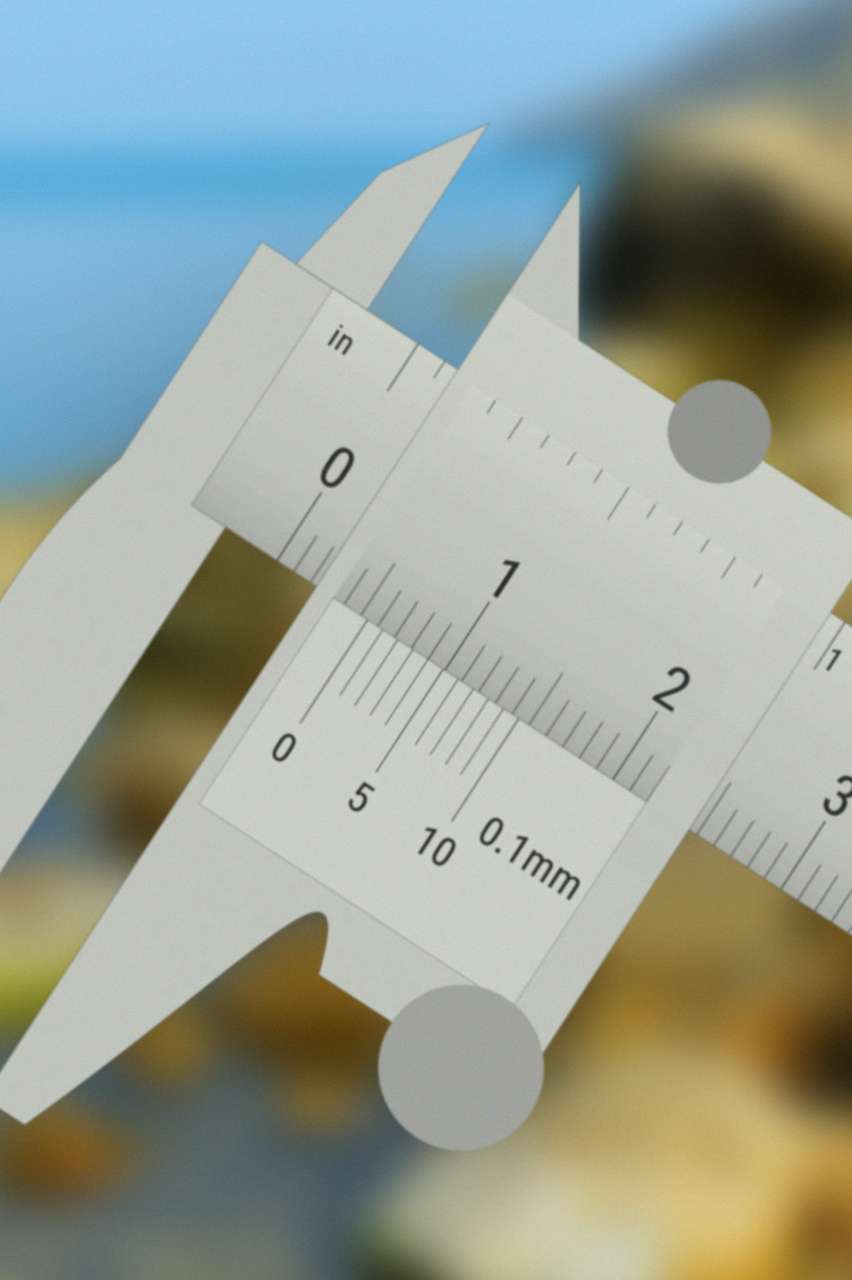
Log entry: 5.4mm
